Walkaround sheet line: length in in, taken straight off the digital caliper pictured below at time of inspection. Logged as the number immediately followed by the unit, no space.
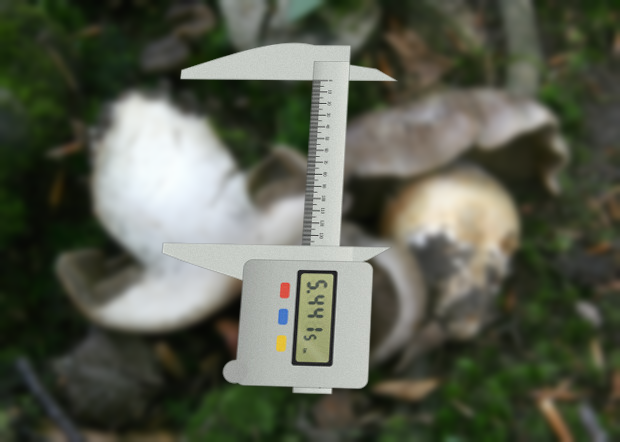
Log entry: 5.4415in
